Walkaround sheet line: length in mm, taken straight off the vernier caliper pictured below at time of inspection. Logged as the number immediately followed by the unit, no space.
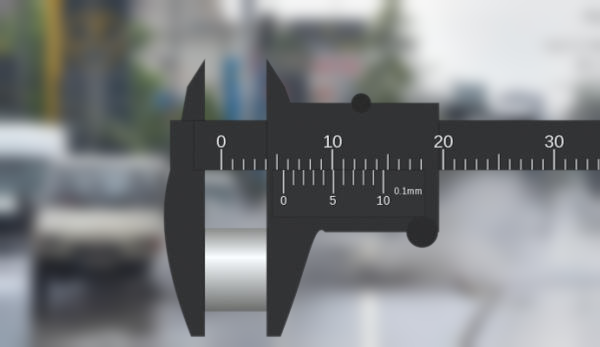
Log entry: 5.6mm
